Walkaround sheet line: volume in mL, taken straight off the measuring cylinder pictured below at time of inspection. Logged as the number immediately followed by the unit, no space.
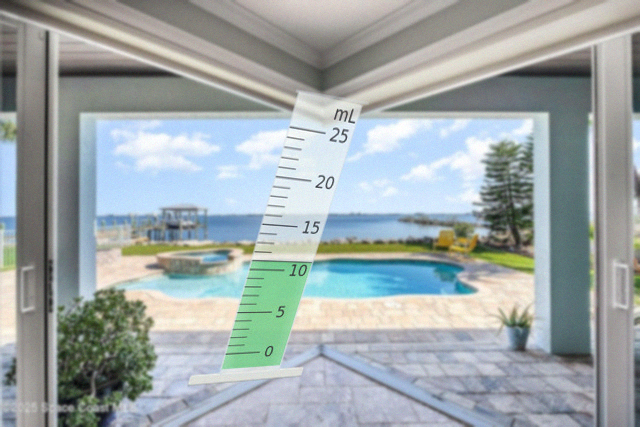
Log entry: 11mL
